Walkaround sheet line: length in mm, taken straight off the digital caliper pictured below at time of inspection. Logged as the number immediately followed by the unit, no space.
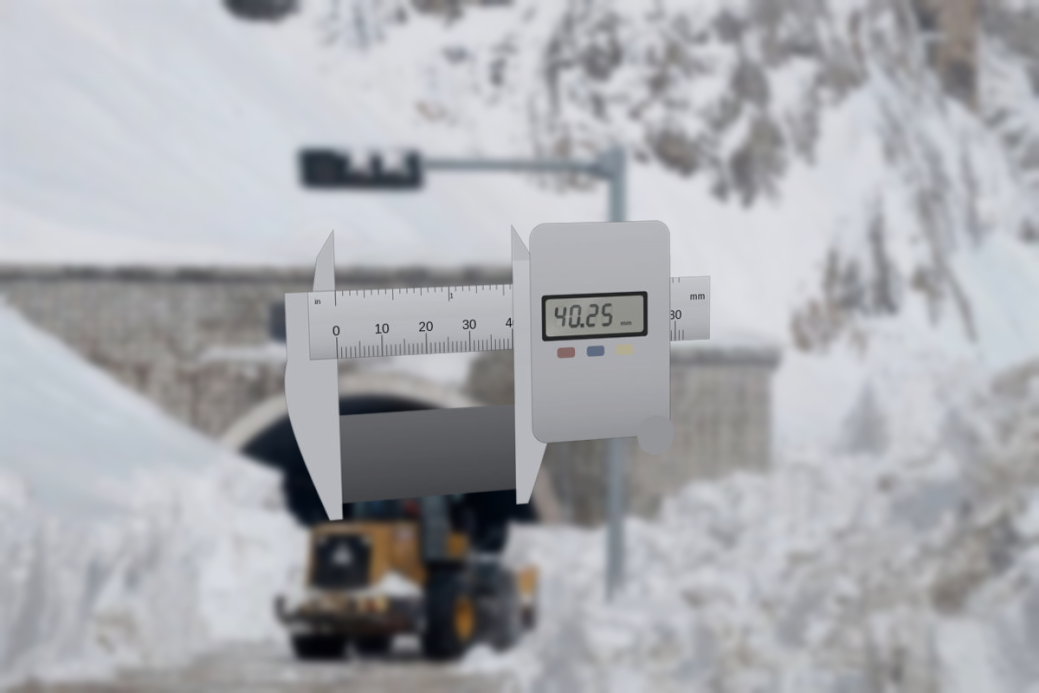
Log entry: 40.25mm
